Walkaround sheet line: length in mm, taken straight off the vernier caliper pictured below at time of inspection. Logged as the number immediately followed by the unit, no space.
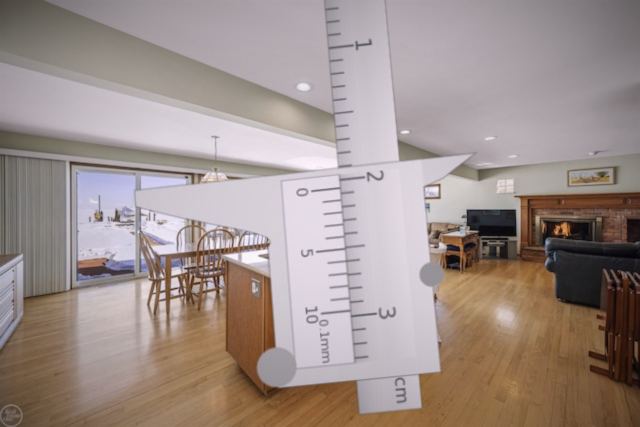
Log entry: 20.6mm
